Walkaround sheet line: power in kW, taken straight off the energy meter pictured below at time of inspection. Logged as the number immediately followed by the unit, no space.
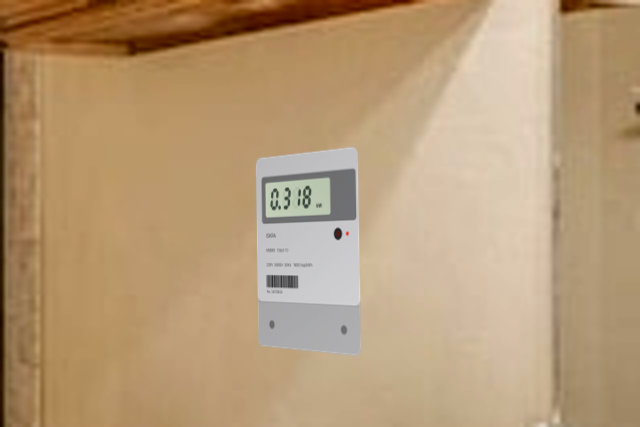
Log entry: 0.318kW
